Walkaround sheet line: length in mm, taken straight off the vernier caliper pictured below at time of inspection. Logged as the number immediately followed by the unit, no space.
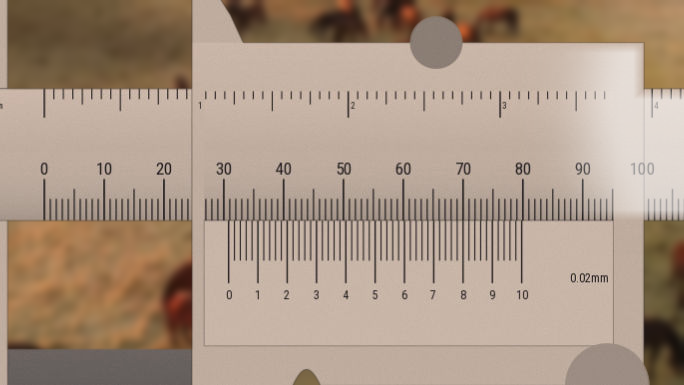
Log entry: 30.8mm
